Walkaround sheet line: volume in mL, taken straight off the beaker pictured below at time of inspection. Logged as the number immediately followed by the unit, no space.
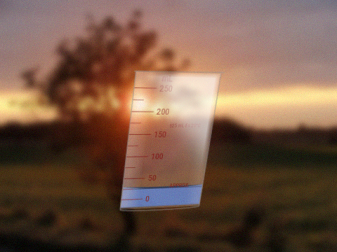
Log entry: 25mL
